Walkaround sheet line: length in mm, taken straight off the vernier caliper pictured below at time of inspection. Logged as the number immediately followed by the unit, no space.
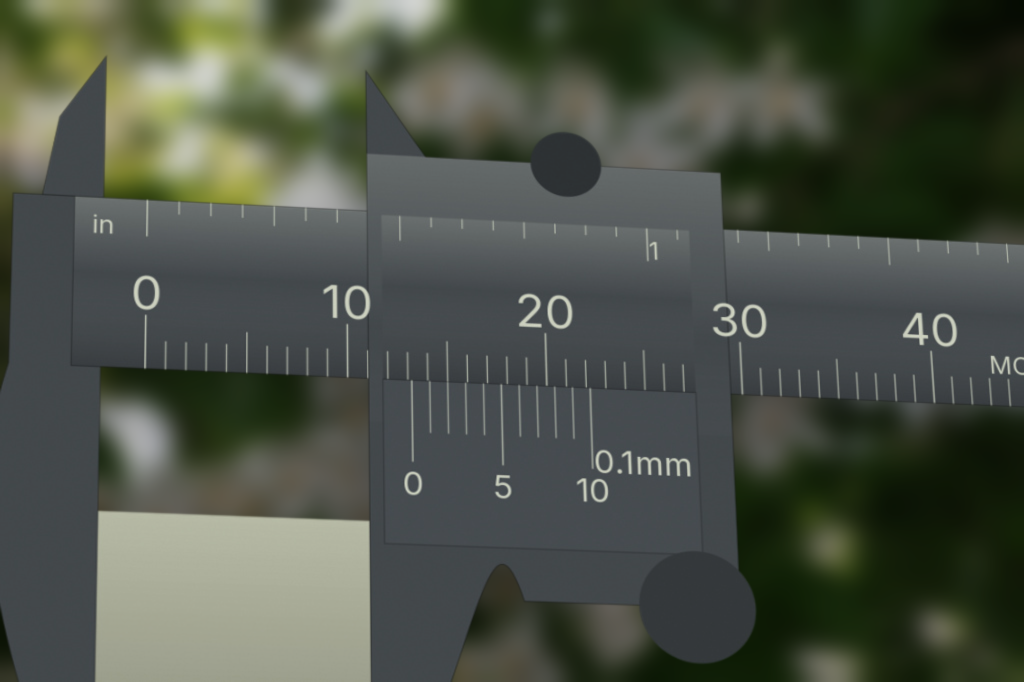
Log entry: 13.2mm
